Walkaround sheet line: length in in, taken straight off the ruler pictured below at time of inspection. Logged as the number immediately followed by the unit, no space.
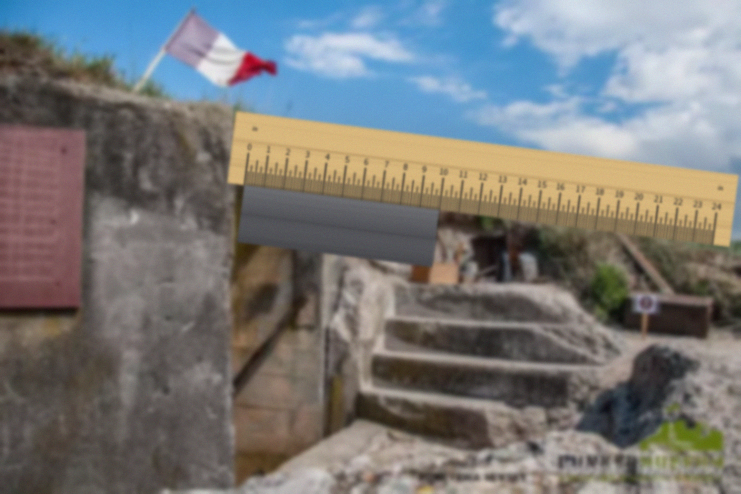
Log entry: 10in
